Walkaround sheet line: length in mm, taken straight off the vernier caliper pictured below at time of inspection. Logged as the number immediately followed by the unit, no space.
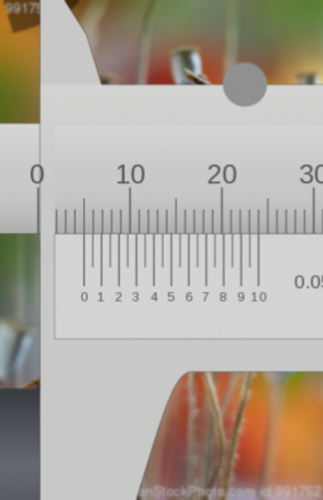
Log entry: 5.0mm
